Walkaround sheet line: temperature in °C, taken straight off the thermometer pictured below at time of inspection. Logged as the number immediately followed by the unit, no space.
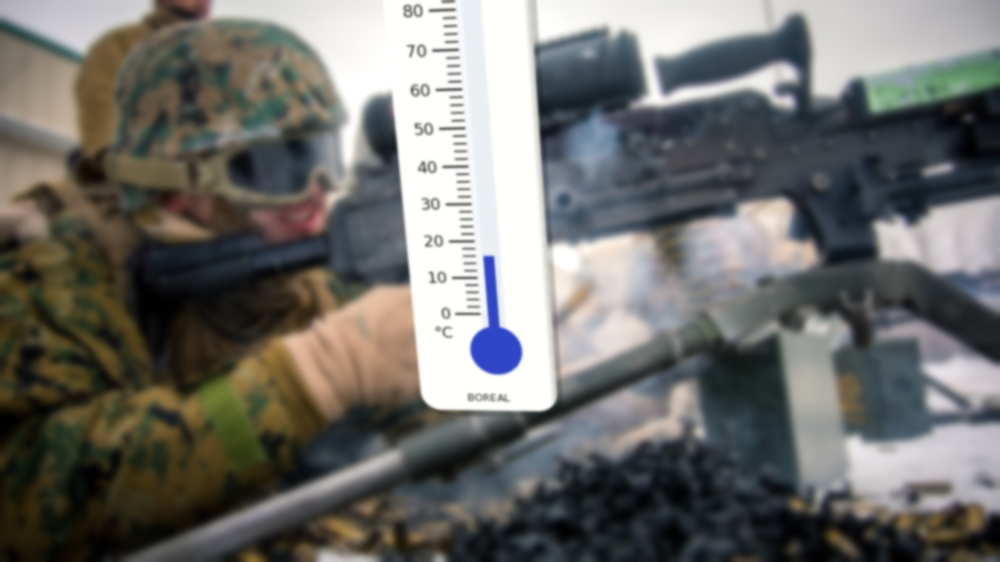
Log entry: 16°C
